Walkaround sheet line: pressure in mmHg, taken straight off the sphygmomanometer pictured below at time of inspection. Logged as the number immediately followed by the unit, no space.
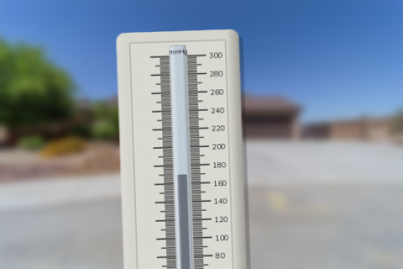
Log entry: 170mmHg
